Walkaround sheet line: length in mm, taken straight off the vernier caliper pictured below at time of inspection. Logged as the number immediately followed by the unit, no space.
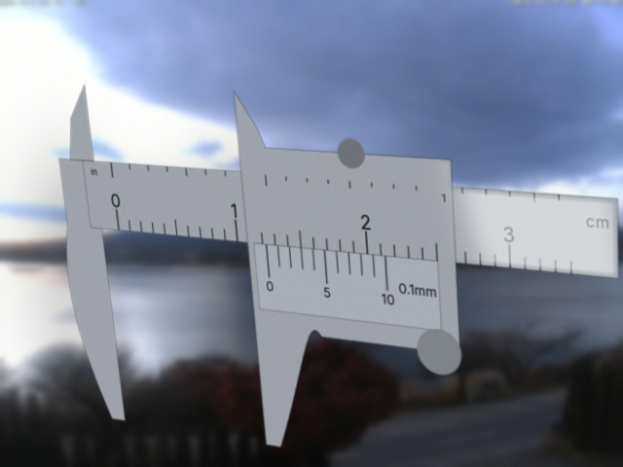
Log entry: 12.3mm
